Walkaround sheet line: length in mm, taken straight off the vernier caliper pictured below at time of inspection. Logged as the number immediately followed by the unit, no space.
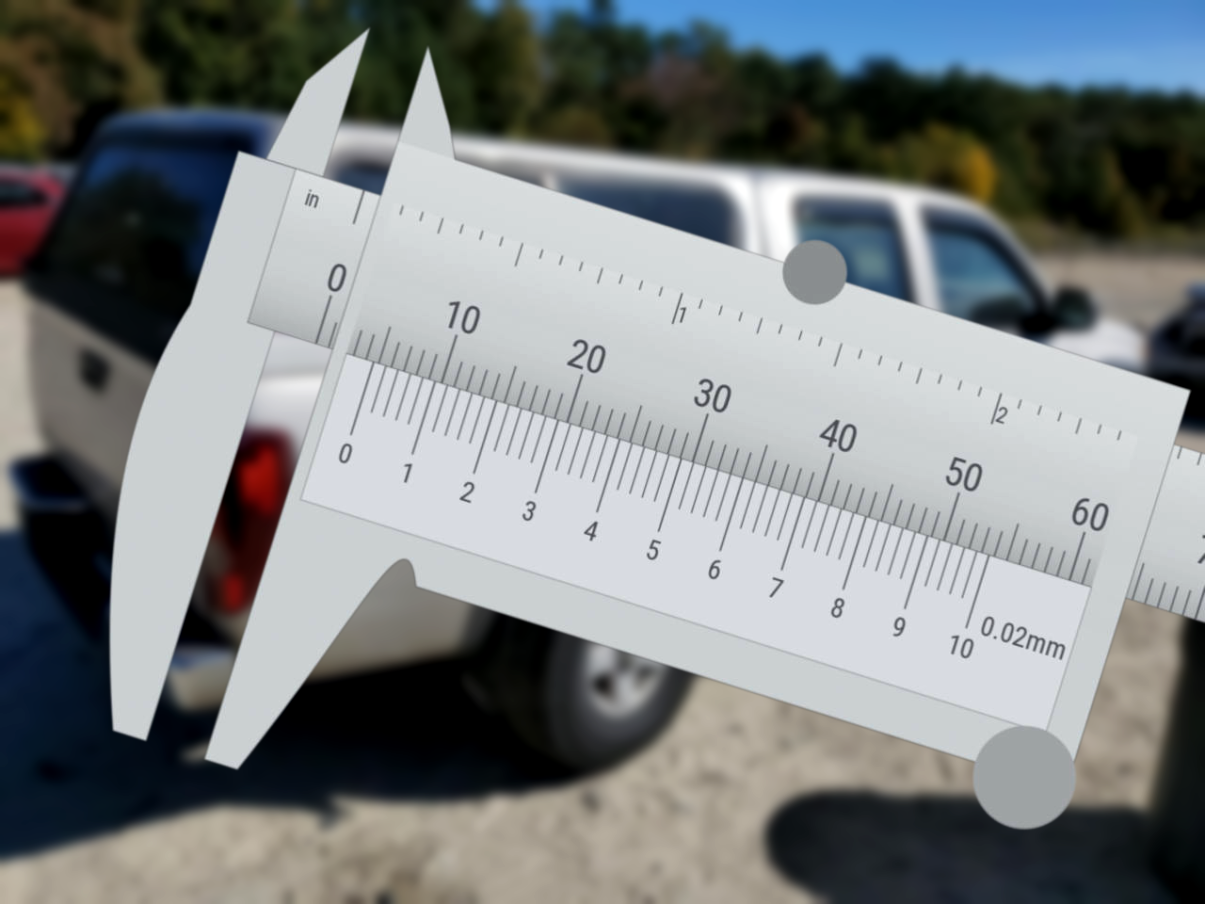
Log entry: 4.6mm
